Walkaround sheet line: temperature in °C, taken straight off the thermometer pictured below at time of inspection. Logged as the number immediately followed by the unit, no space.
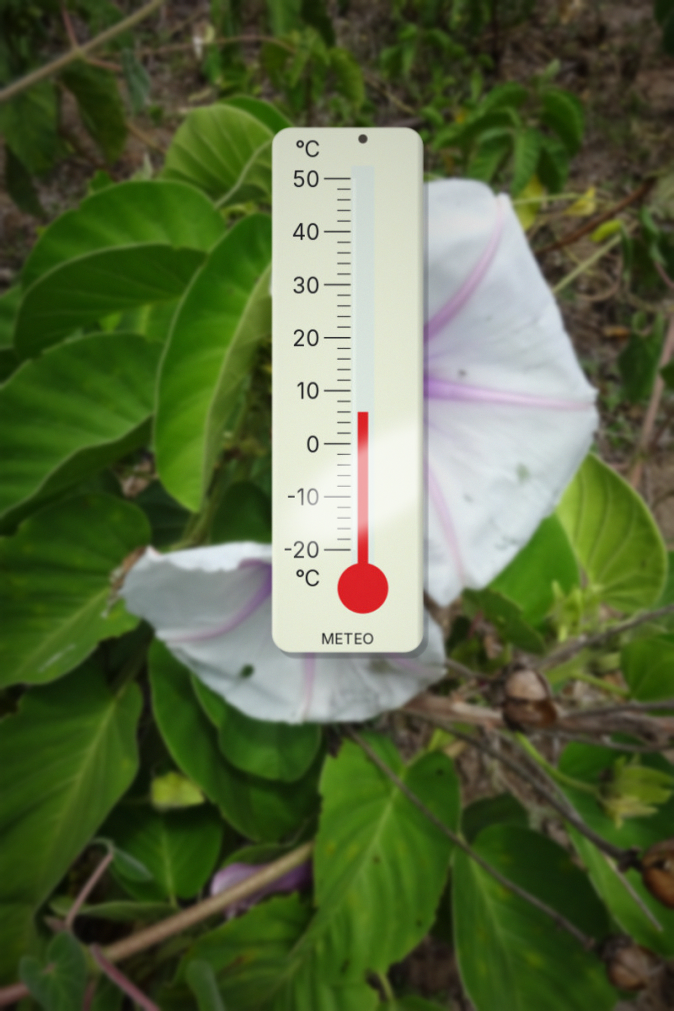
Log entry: 6°C
